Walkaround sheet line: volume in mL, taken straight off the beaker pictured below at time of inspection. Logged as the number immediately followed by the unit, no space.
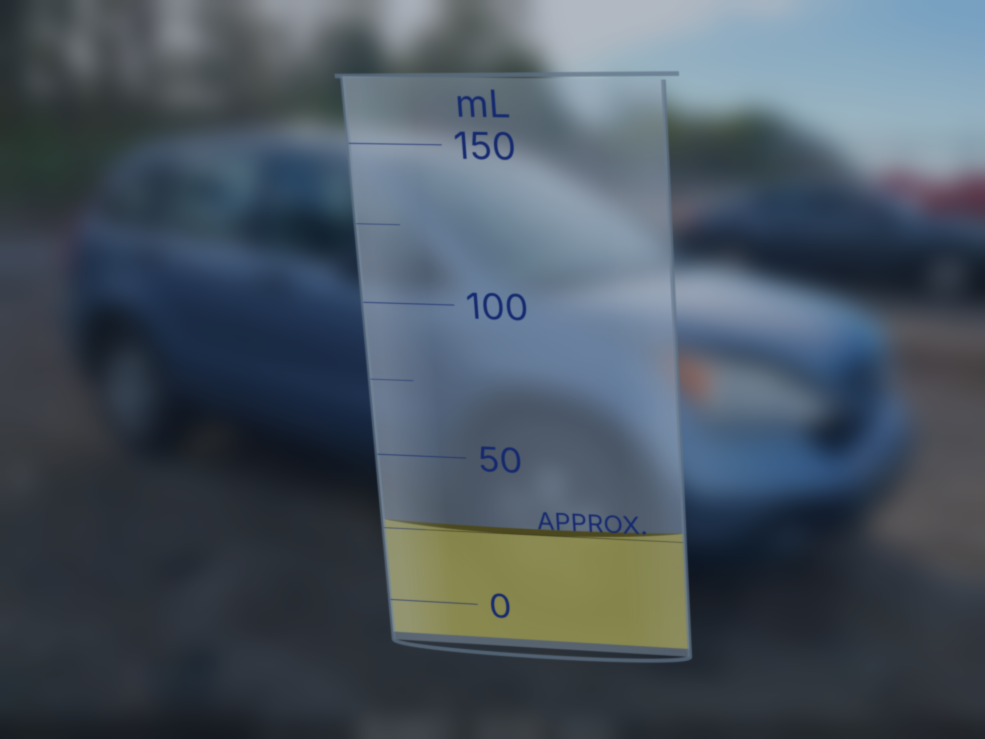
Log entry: 25mL
